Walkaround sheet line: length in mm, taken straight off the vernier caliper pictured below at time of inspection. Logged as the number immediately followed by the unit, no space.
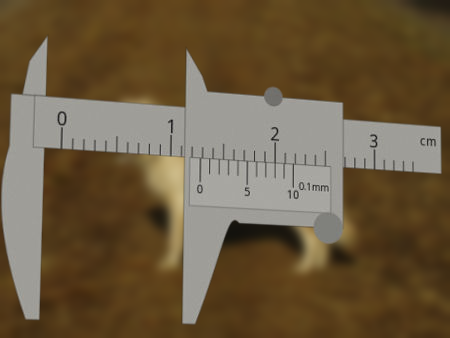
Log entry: 12.8mm
